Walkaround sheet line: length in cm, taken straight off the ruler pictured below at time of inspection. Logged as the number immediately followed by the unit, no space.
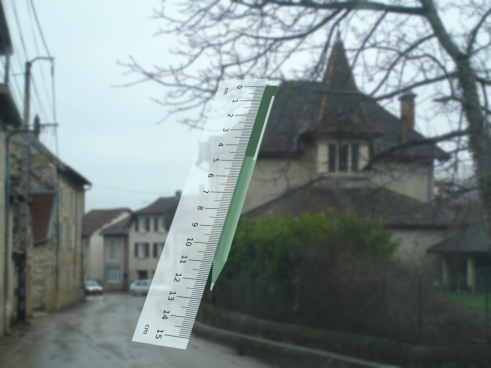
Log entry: 12.5cm
